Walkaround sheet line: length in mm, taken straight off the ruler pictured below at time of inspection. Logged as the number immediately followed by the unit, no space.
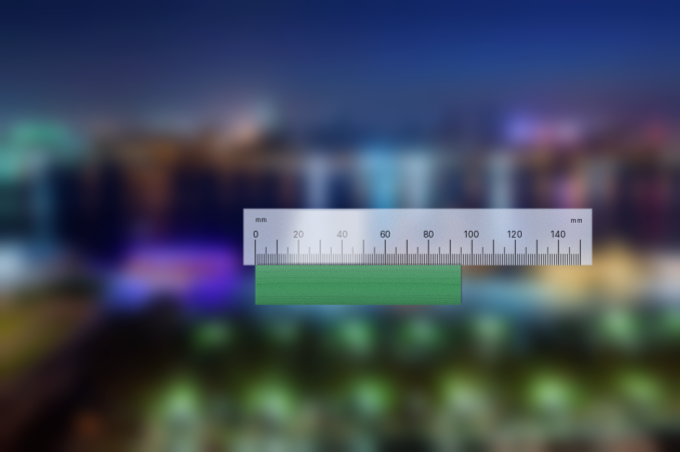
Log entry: 95mm
